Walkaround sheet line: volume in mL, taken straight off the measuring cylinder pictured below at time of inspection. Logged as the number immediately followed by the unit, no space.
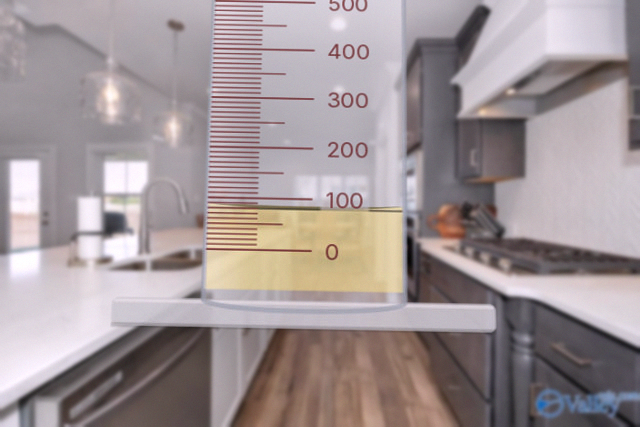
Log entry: 80mL
